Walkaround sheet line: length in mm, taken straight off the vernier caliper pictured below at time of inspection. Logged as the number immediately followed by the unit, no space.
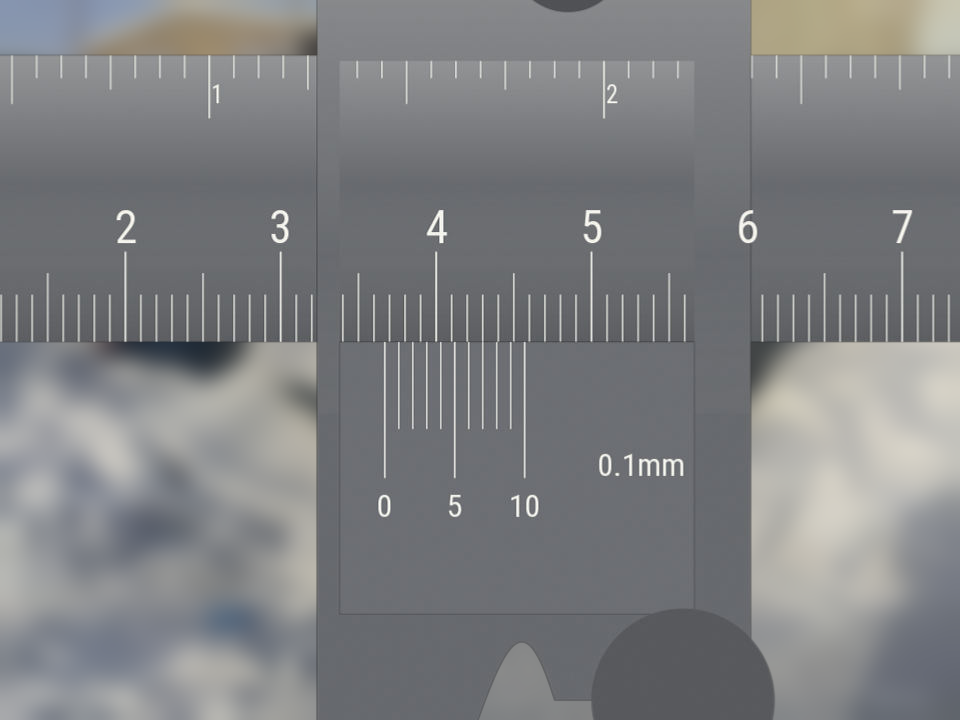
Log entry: 36.7mm
